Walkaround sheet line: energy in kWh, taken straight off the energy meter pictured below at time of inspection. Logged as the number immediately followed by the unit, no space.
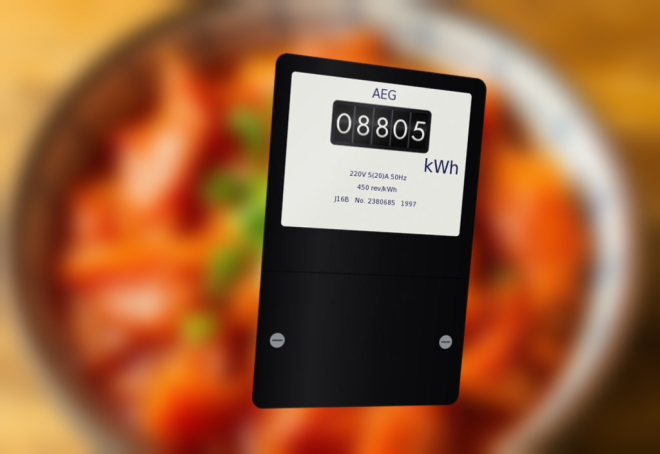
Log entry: 8805kWh
